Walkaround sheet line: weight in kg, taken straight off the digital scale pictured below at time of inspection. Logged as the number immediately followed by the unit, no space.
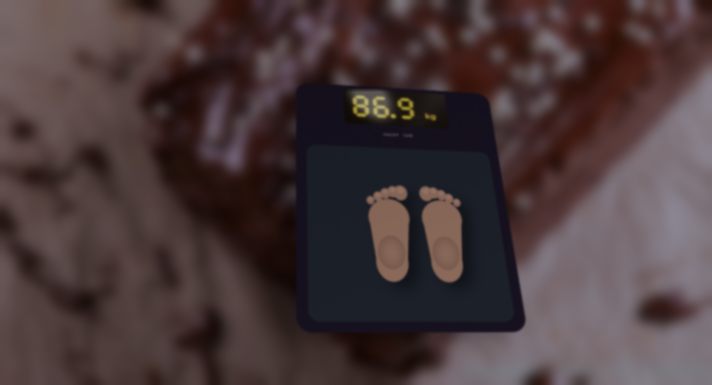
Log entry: 86.9kg
